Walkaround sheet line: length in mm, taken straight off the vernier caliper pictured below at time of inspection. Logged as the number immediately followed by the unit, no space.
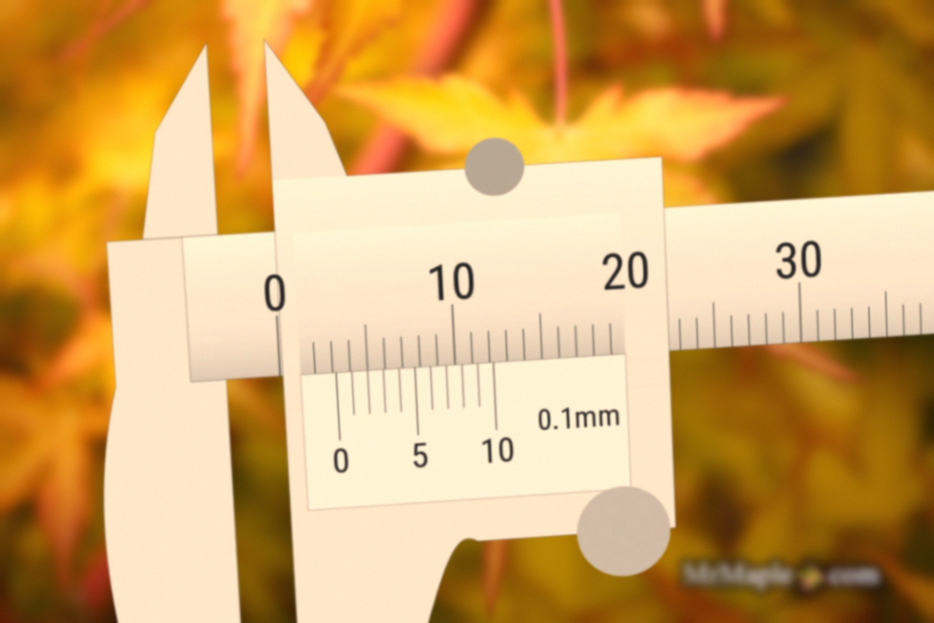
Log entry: 3.2mm
